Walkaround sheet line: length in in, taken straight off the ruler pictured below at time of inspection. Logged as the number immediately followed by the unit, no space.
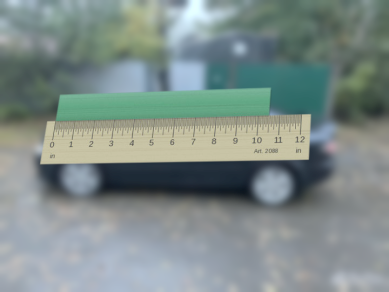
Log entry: 10.5in
